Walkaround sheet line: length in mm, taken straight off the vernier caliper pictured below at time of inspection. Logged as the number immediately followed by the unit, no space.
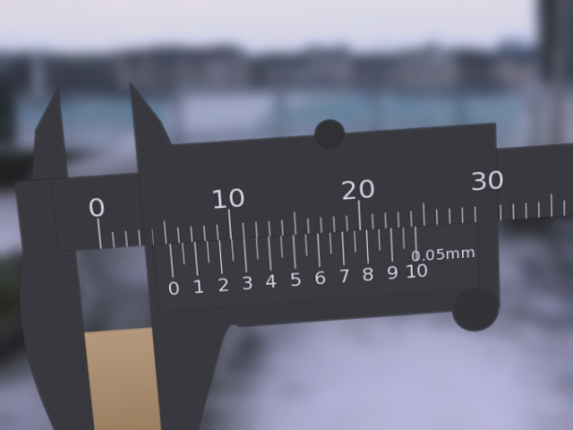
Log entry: 5.3mm
